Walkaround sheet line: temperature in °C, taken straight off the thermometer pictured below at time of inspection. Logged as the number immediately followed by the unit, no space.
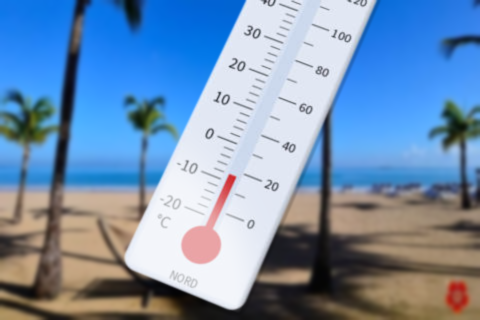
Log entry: -8°C
